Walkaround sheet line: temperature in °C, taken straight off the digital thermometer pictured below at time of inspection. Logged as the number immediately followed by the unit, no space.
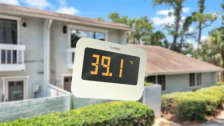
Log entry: 39.1°C
